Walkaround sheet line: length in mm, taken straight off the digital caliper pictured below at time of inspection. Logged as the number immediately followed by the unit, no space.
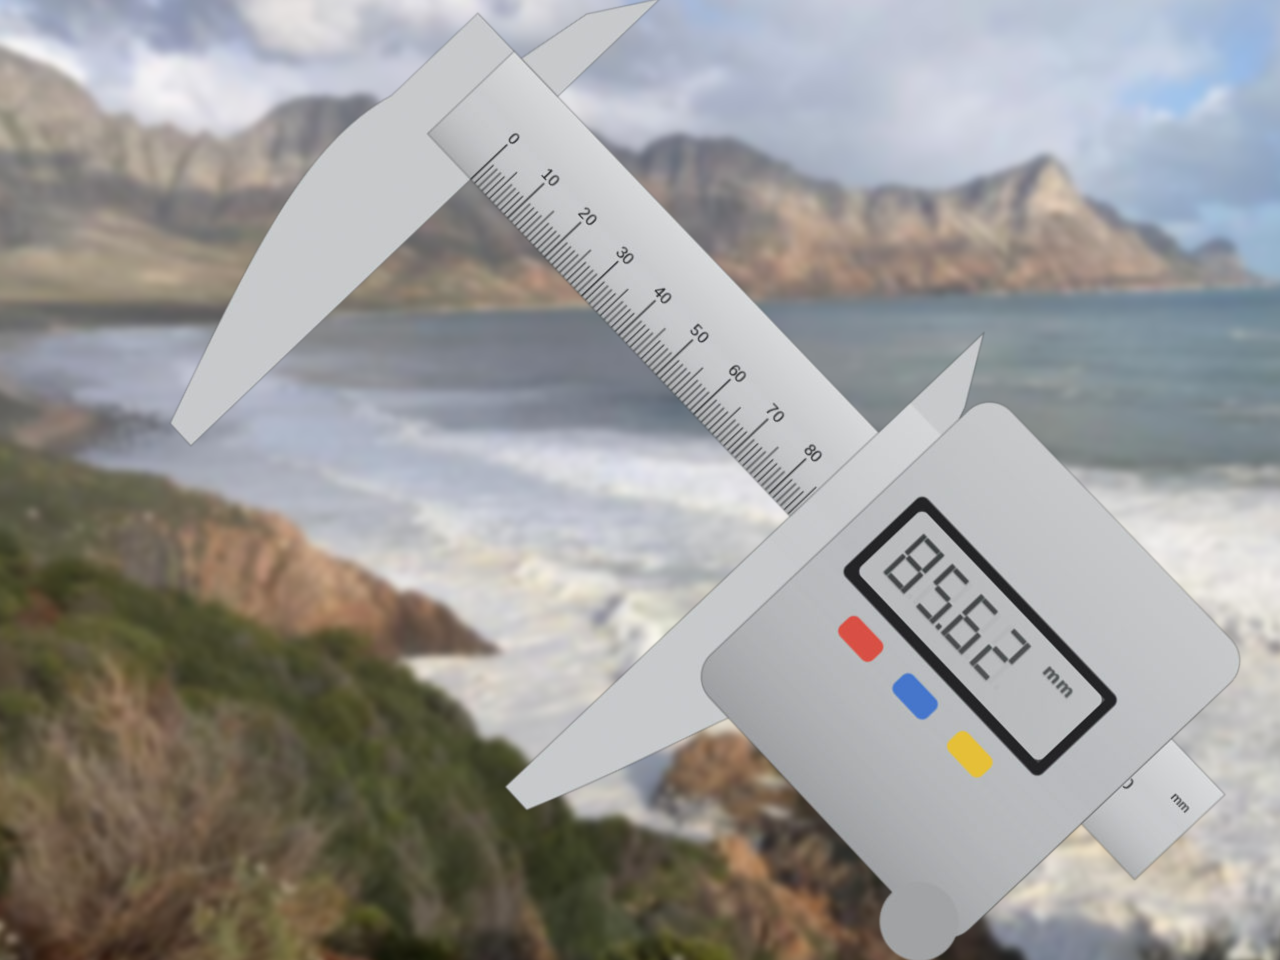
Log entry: 85.62mm
